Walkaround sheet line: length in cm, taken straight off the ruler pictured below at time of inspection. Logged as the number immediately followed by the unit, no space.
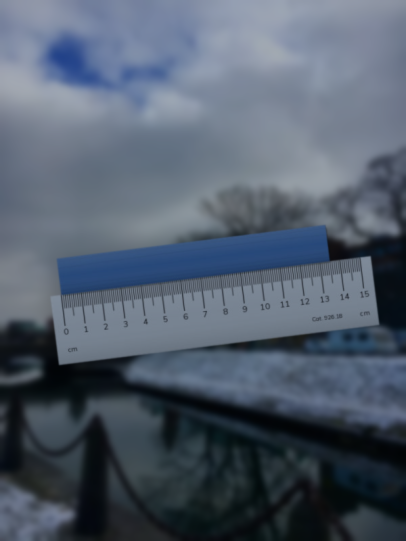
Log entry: 13.5cm
